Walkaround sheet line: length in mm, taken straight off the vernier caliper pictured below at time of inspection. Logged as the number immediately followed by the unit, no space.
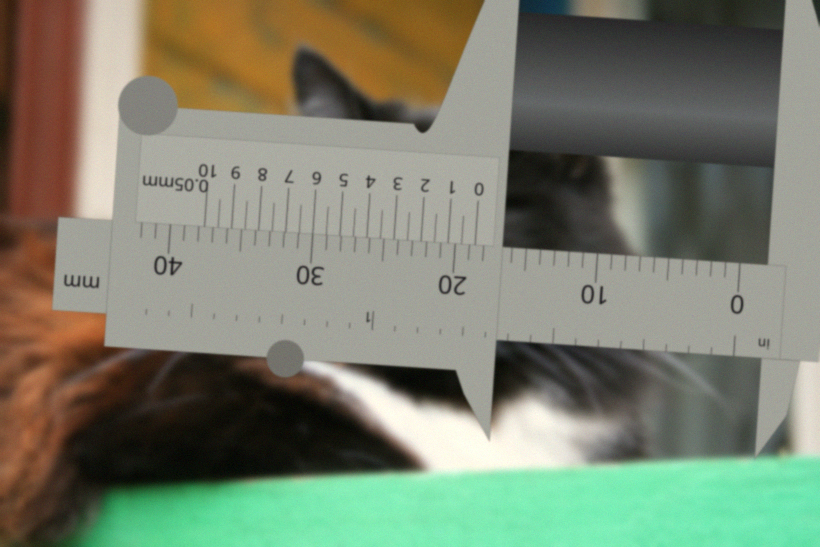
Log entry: 18.6mm
